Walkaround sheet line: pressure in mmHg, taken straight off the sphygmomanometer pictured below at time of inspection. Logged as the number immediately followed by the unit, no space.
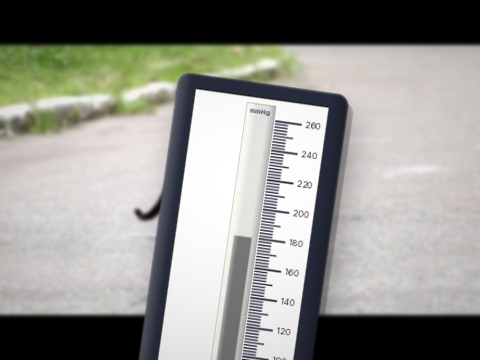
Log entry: 180mmHg
